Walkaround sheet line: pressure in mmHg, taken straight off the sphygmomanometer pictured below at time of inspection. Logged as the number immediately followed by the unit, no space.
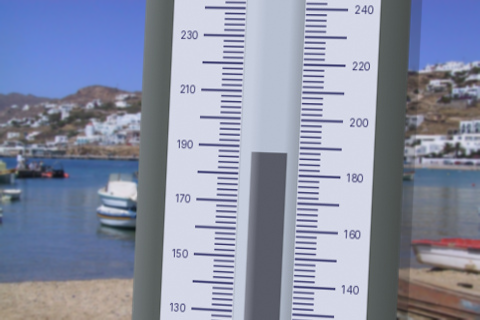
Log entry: 188mmHg
